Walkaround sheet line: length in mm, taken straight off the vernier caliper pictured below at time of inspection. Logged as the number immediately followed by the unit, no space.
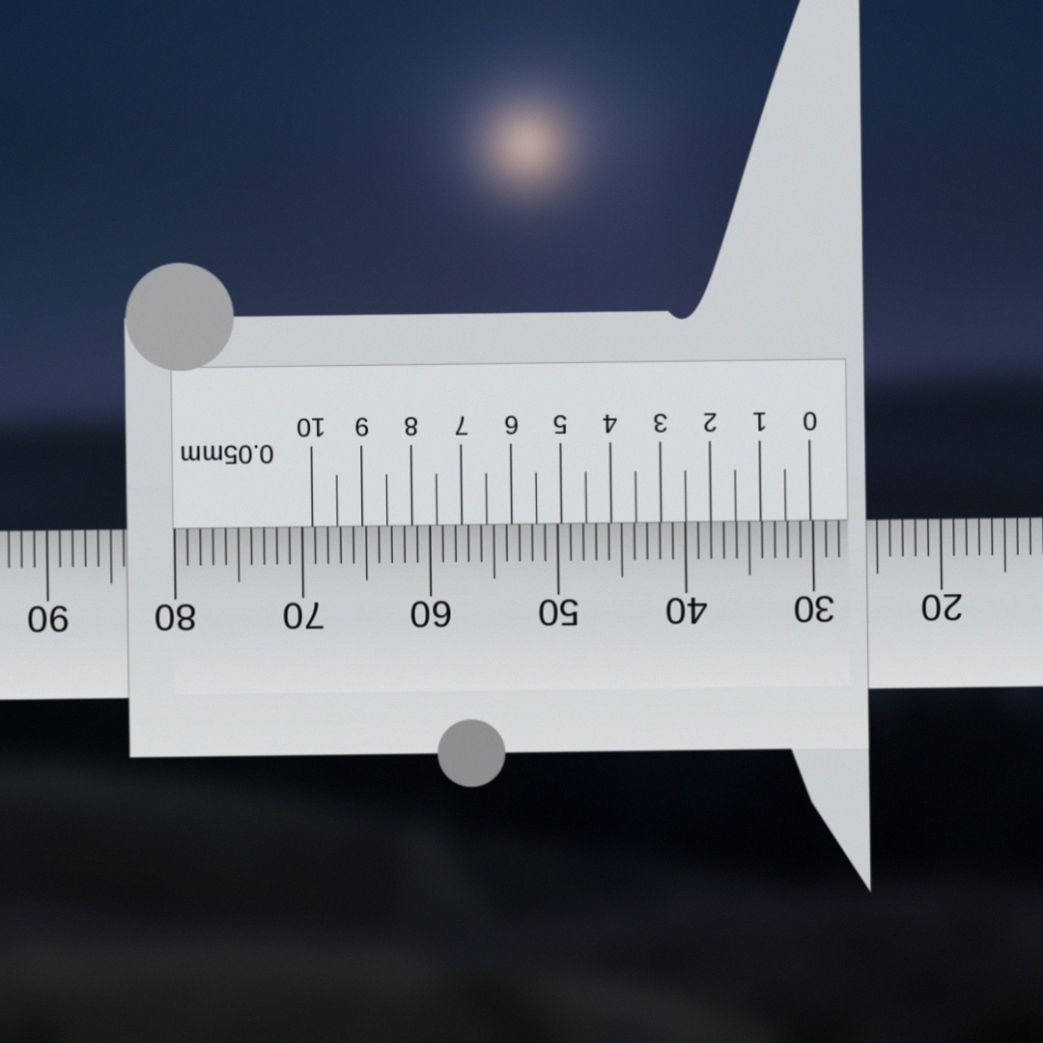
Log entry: 30.2mm
